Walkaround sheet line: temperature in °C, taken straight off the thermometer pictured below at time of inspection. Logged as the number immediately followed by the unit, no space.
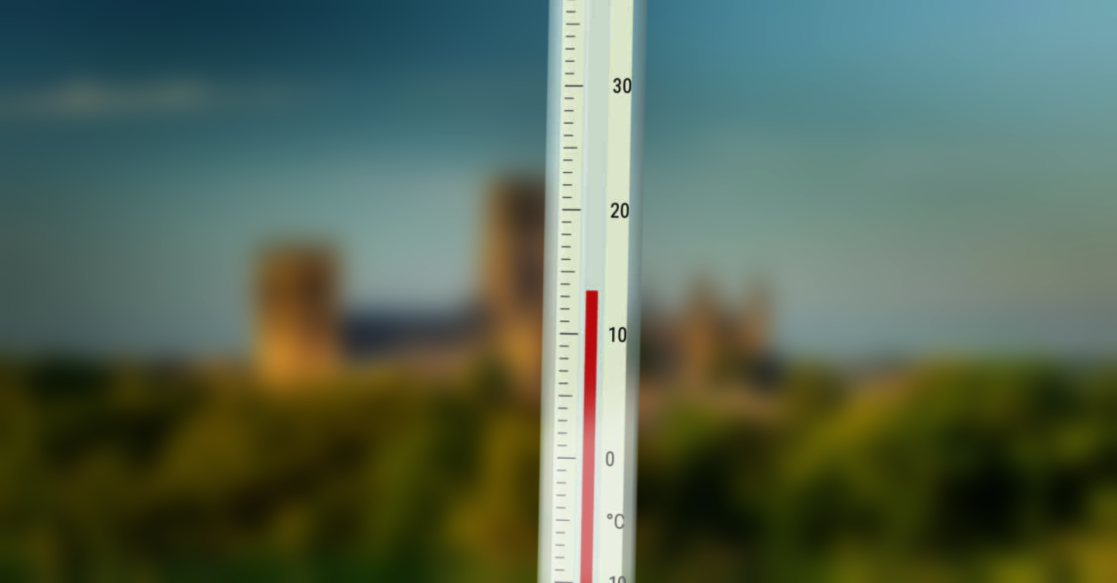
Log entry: 13.5°C
